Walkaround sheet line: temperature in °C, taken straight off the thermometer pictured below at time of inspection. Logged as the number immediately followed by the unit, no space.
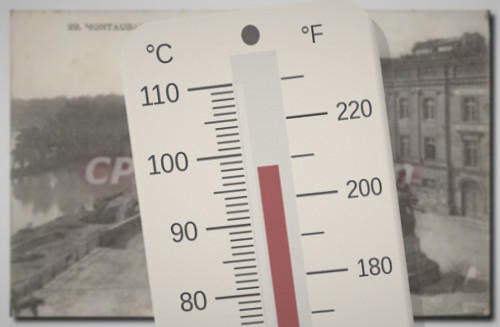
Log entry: 98°C
